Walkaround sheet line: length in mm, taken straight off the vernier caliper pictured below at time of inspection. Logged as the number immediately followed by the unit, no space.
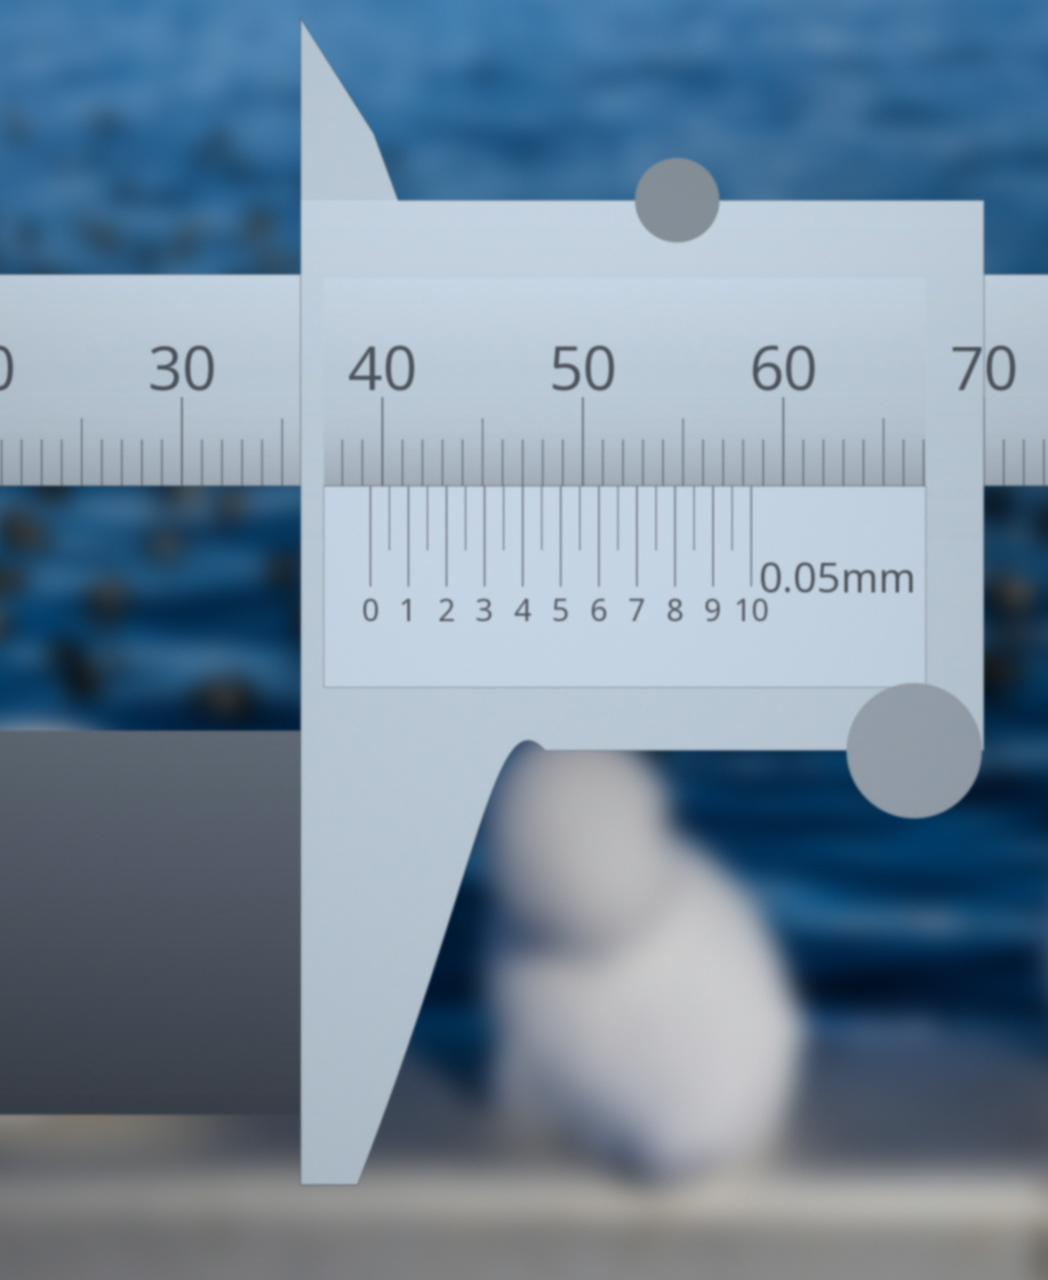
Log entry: 39.4mm
